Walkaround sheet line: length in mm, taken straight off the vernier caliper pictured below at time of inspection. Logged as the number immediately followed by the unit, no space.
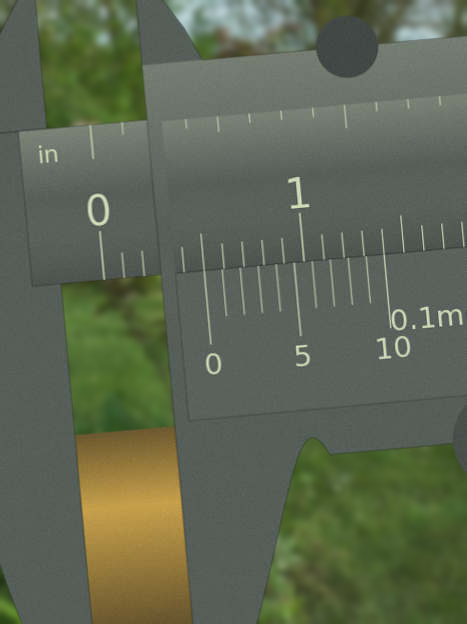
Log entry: 5.0mm
